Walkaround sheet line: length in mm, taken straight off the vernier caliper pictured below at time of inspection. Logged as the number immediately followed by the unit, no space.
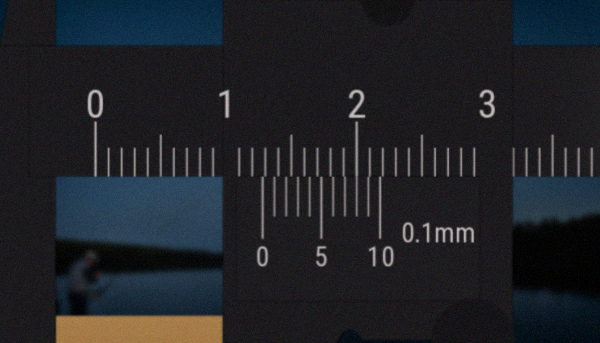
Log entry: 12.8mm
